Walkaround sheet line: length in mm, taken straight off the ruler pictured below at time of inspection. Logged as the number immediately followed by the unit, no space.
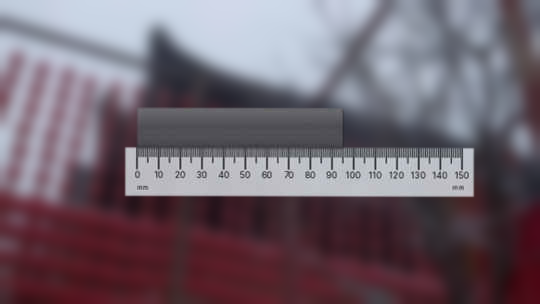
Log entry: 95mm
